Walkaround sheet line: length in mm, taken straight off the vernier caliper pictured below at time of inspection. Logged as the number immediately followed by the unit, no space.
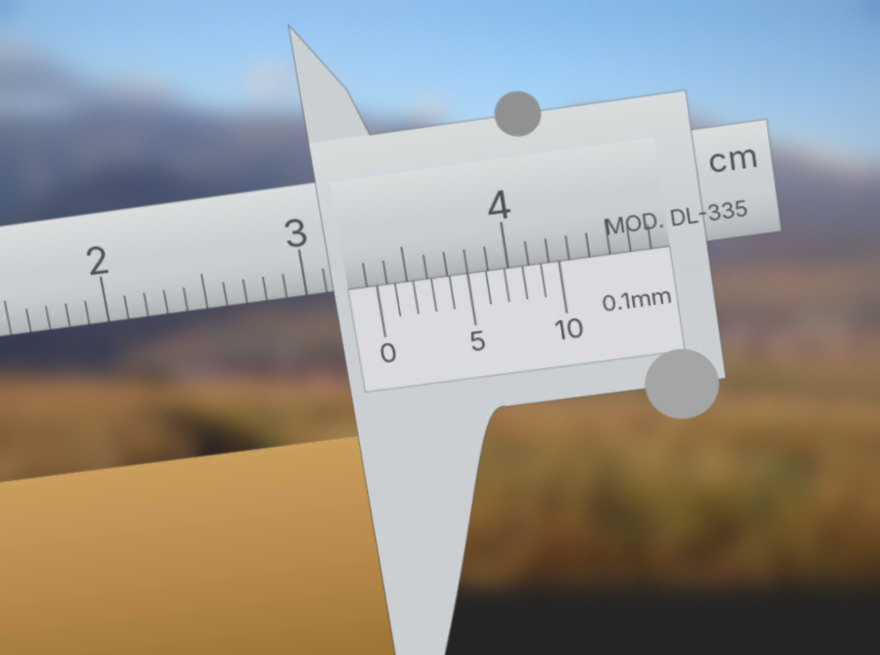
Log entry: 33.5mm
